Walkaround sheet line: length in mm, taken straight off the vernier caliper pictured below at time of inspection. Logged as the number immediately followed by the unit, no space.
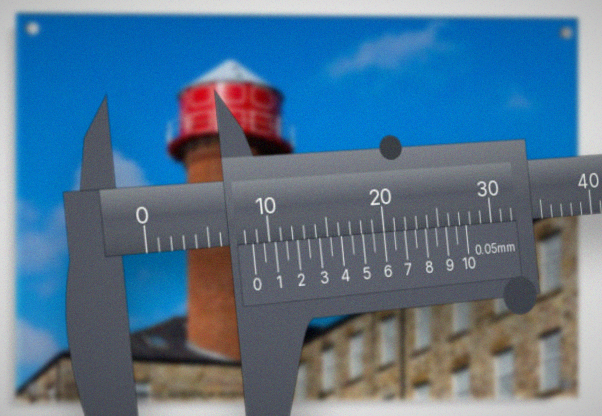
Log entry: 8.6mm
